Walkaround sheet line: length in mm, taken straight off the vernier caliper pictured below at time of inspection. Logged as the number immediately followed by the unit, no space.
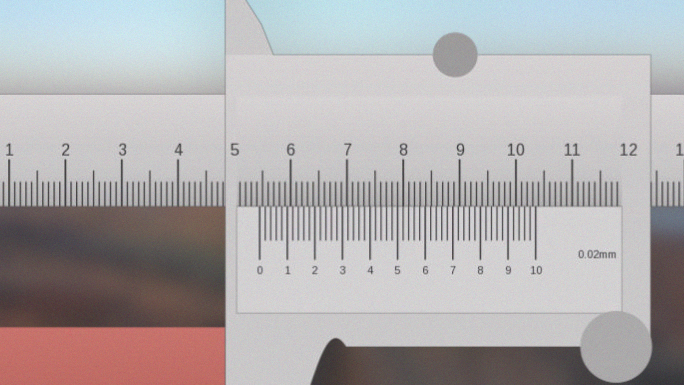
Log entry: 54.5mm
